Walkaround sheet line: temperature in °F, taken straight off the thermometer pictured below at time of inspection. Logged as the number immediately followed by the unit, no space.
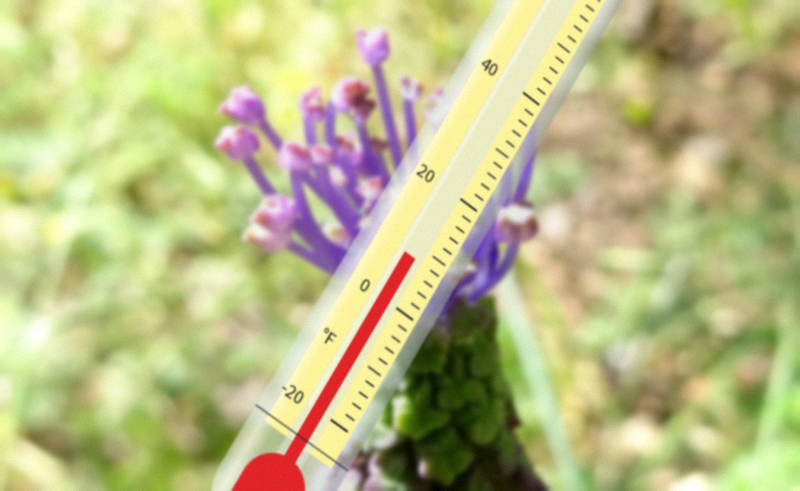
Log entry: 8°F
